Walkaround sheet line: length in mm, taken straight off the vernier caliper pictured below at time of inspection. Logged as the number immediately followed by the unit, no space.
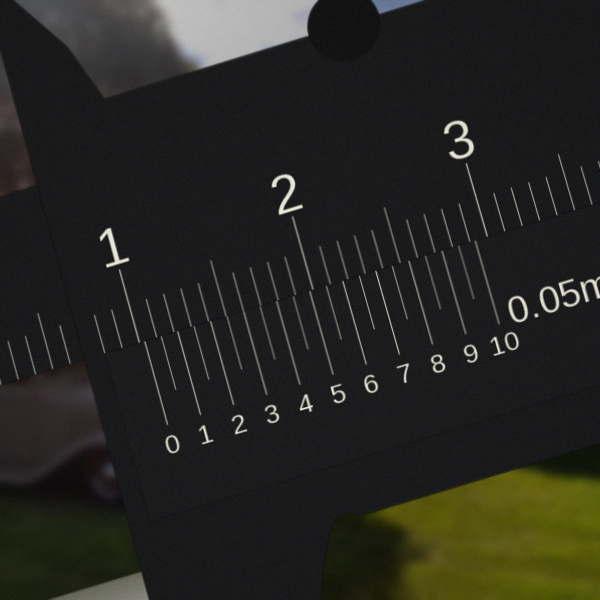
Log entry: 10.3mm
